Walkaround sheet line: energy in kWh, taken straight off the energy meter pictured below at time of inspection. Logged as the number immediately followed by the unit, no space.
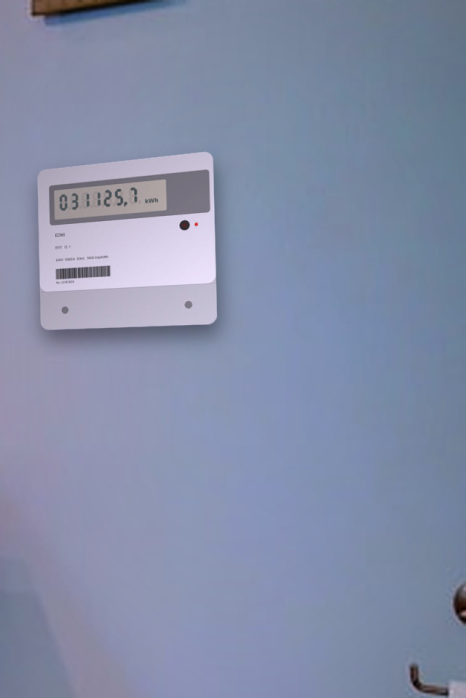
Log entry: 31125.7kWh
